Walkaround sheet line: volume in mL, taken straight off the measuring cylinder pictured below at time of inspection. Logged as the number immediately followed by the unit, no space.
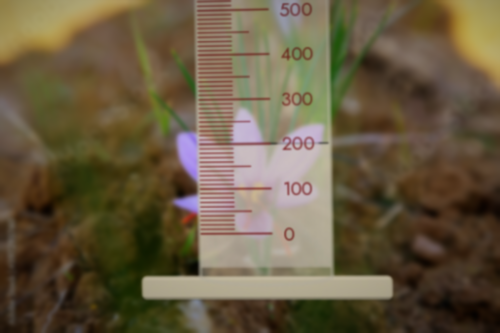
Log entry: 200mL
